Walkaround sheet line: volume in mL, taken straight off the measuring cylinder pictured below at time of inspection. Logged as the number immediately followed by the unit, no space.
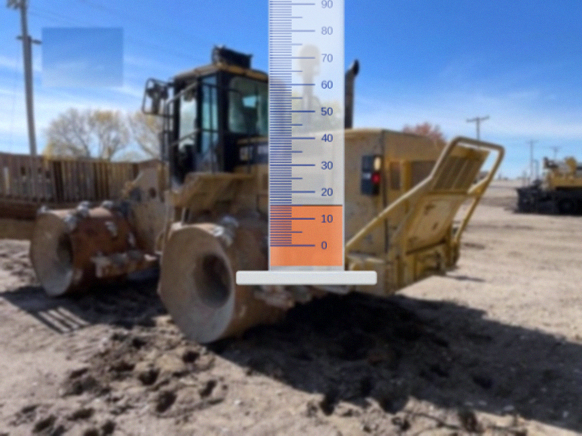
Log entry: 15mL
